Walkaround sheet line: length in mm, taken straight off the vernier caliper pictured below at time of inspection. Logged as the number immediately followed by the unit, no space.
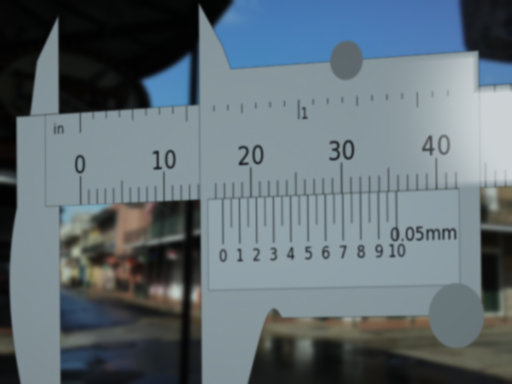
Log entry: 16.8mm
